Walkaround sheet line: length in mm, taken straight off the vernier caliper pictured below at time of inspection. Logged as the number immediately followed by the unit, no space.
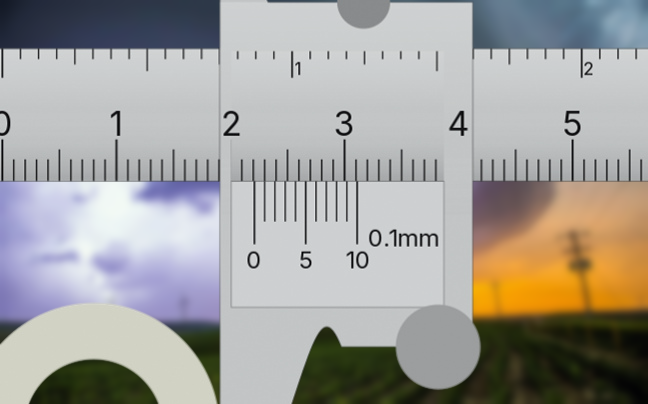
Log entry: 22.1mm
